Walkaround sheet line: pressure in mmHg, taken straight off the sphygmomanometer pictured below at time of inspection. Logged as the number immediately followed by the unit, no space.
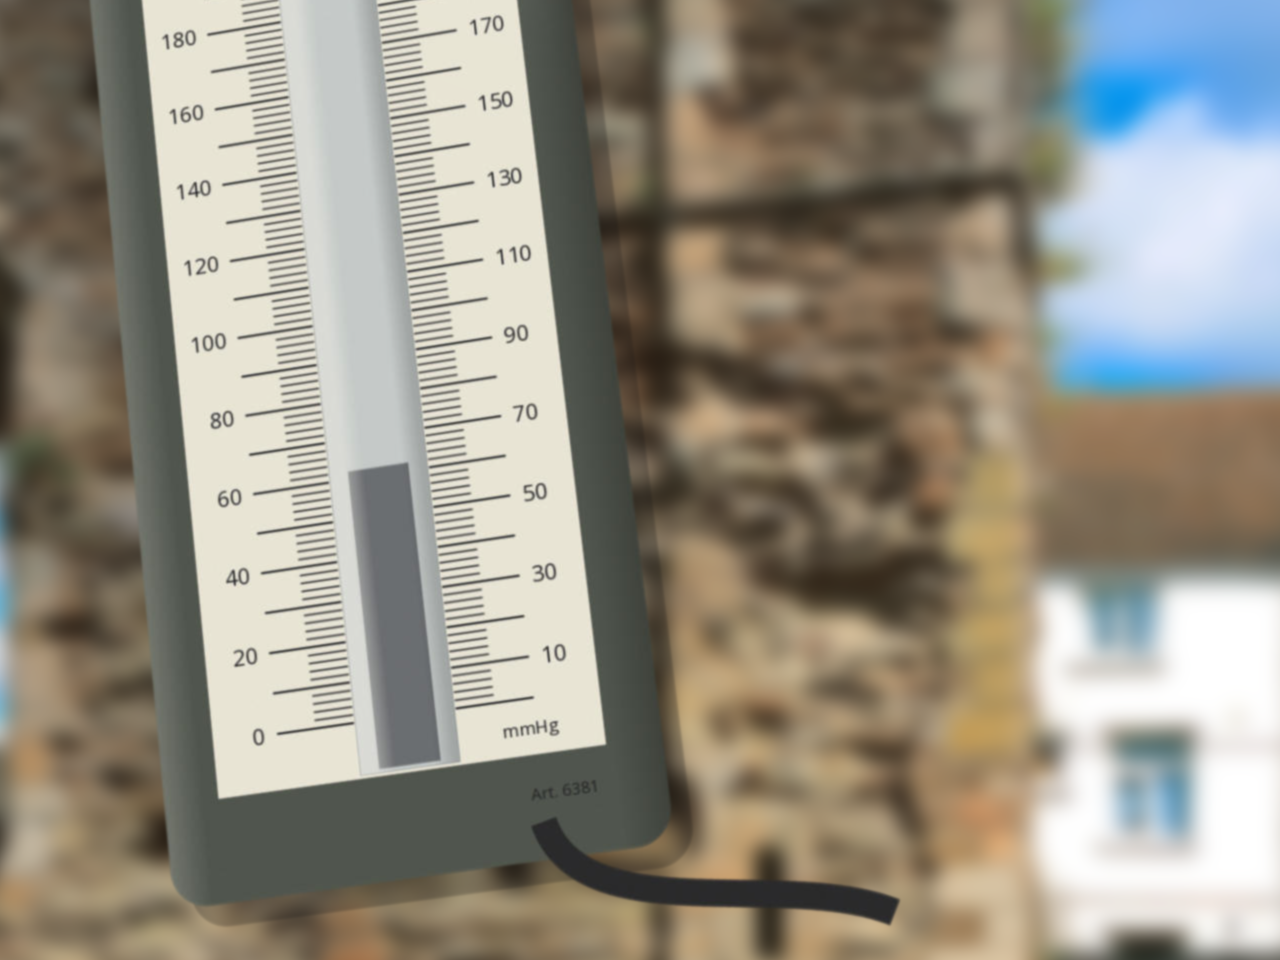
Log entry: 62mmHg
